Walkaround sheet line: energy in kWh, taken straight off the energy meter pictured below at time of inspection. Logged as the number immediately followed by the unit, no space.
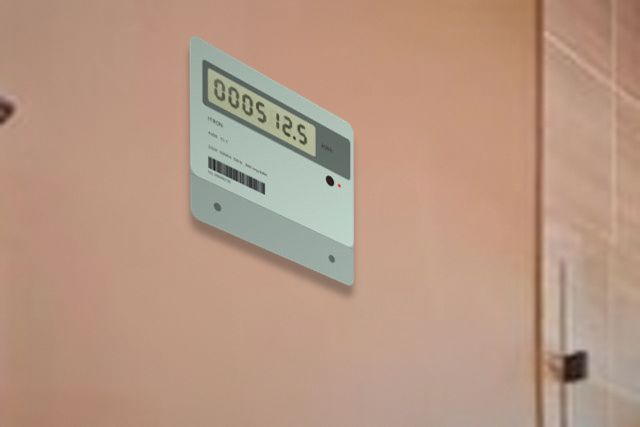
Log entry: 512.5kWh
